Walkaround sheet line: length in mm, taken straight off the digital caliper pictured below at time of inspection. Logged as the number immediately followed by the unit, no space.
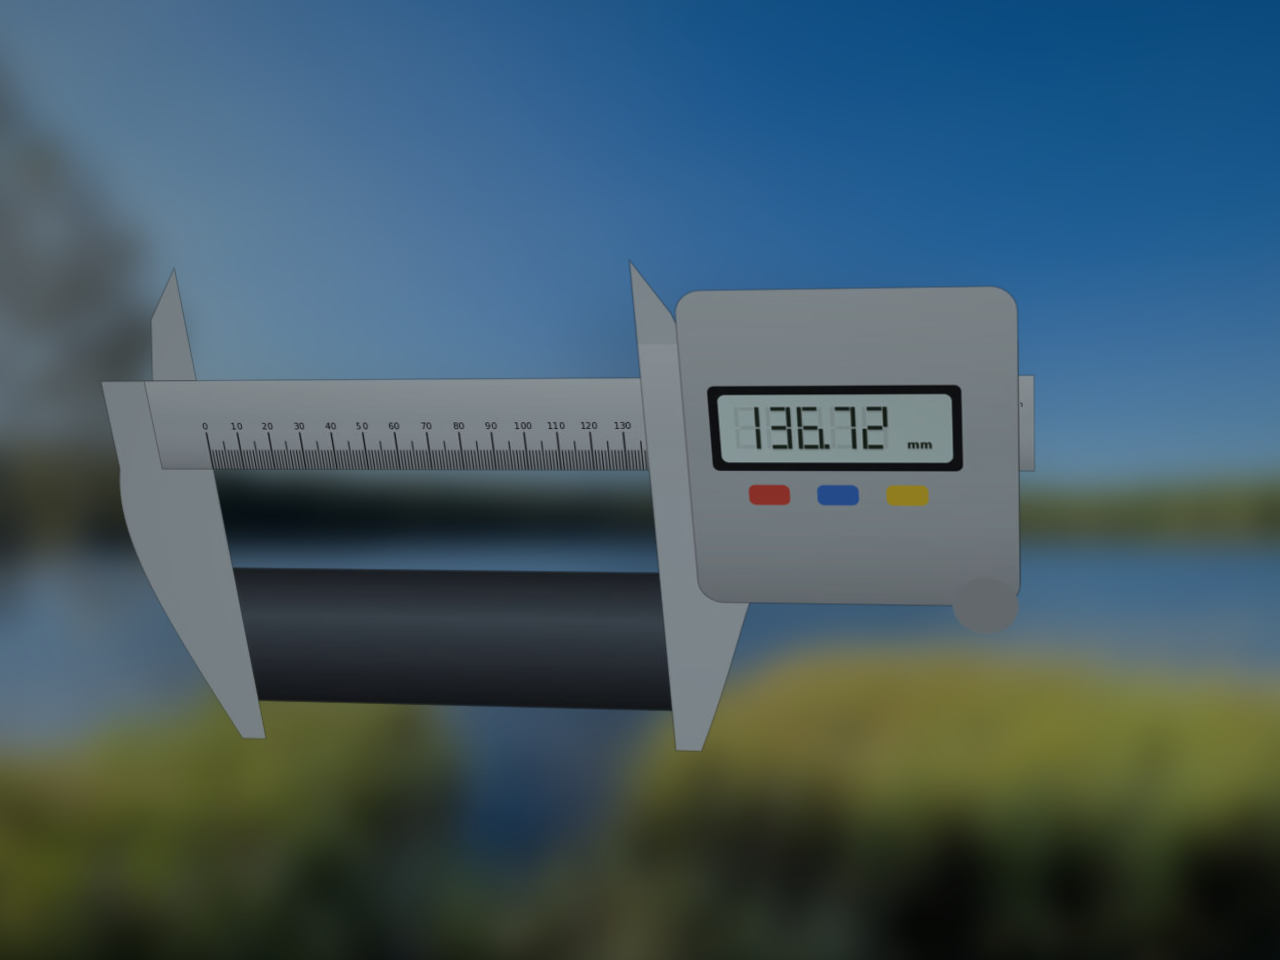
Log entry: 136.72mm
